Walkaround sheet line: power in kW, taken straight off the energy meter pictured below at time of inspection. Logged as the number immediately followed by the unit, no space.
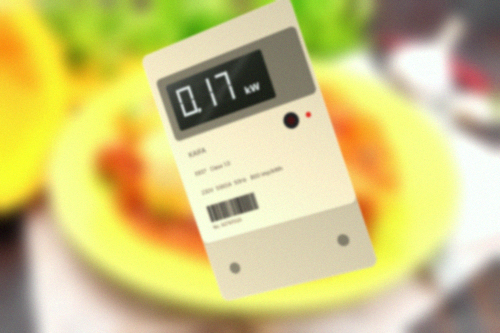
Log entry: 0.17kW
